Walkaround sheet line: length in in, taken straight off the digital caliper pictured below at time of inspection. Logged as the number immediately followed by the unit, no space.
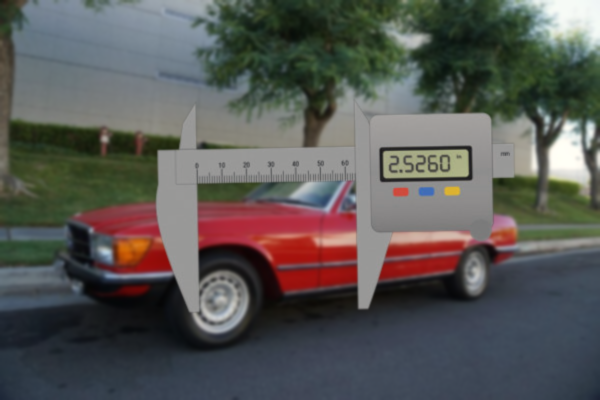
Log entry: 2.5260in
